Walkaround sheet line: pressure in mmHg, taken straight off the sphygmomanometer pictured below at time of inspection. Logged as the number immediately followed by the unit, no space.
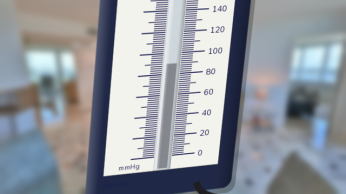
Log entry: 90mmHg
